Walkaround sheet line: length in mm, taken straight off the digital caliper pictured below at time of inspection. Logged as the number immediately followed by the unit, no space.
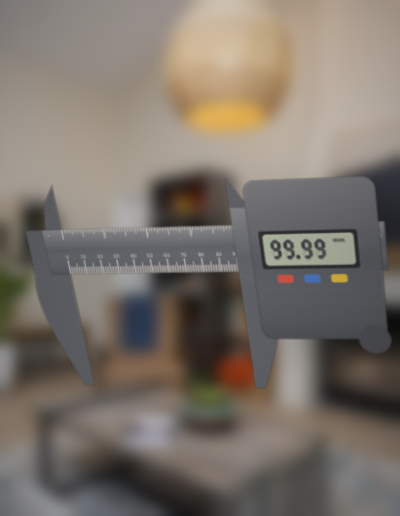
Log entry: 99.99mm
